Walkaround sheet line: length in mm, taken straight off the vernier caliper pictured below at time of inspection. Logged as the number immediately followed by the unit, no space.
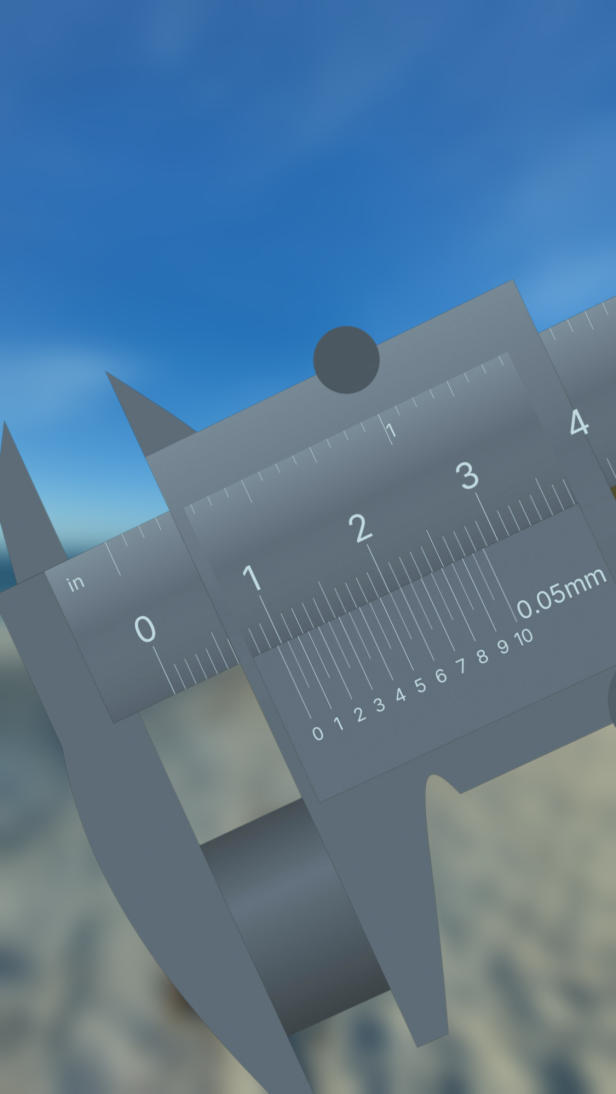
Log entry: 9.6mm
